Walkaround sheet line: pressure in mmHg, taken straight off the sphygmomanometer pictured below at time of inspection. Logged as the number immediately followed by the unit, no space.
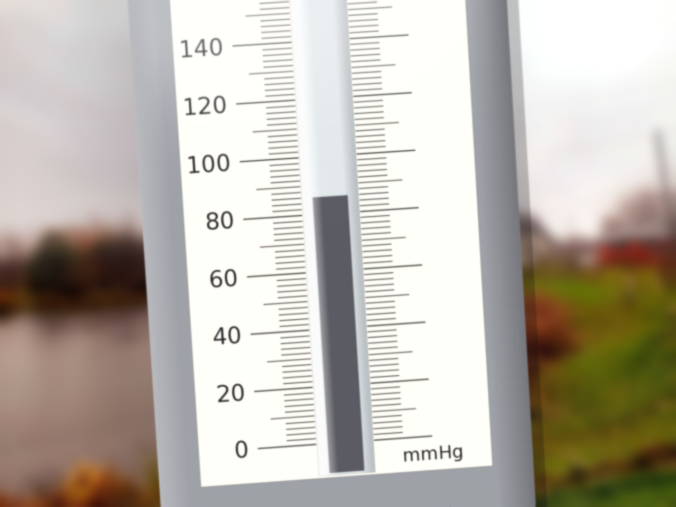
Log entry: 86mmHg
